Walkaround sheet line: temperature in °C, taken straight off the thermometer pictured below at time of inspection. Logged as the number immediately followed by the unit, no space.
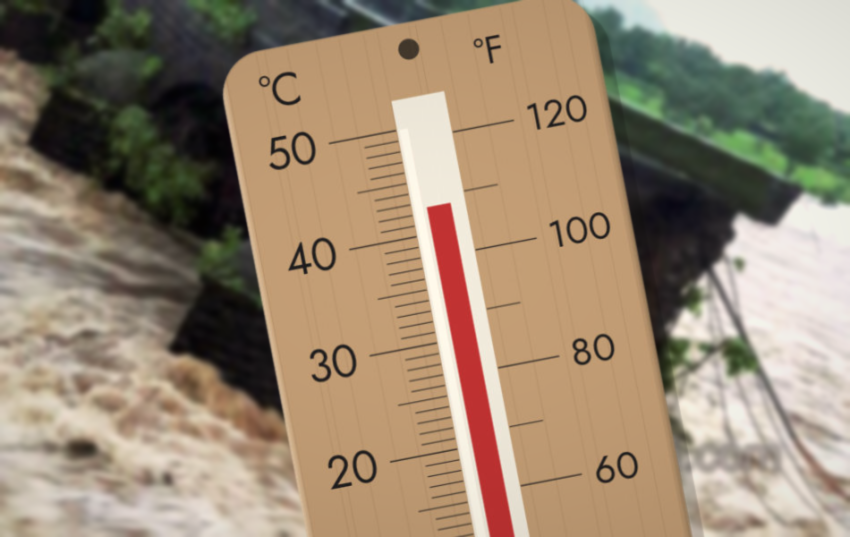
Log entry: 42.5°C
